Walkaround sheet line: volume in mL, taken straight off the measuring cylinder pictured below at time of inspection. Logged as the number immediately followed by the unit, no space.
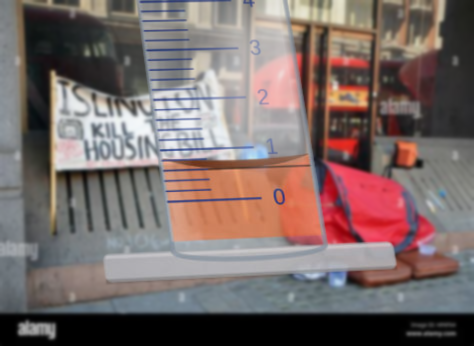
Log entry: 0.6mL
